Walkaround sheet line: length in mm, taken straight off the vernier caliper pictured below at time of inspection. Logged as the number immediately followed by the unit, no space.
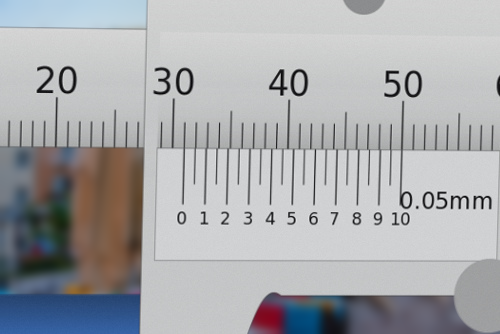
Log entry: 31.0mm
